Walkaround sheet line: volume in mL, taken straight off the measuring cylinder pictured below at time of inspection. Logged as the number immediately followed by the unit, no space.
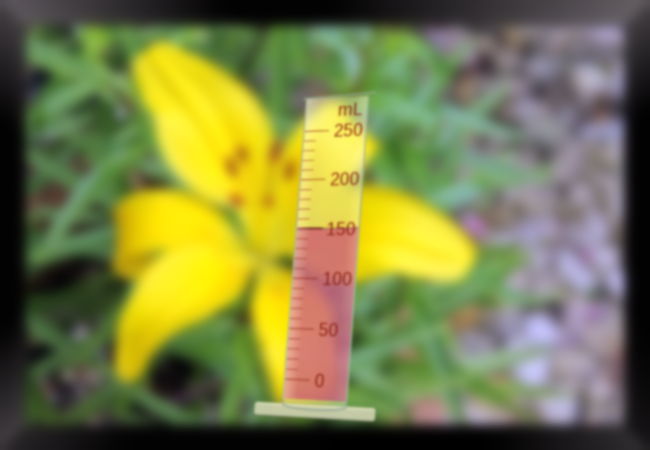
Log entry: 150mL
